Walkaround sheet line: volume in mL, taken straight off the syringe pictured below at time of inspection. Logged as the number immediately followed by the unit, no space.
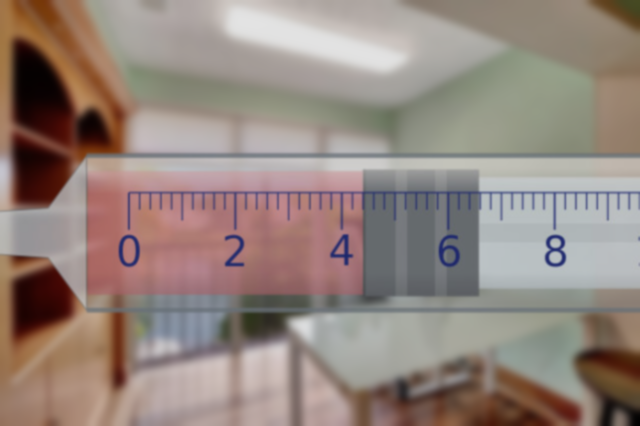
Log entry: 4.4mL
